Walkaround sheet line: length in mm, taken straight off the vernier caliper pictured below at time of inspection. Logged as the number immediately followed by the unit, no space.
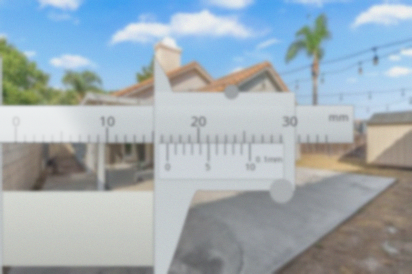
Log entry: 16.6mm
